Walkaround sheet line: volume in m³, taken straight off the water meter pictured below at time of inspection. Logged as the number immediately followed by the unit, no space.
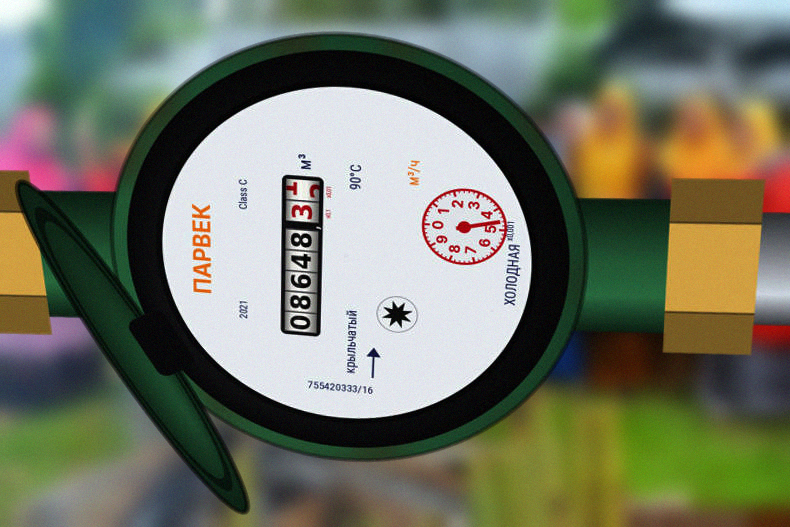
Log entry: 8648.314m³
